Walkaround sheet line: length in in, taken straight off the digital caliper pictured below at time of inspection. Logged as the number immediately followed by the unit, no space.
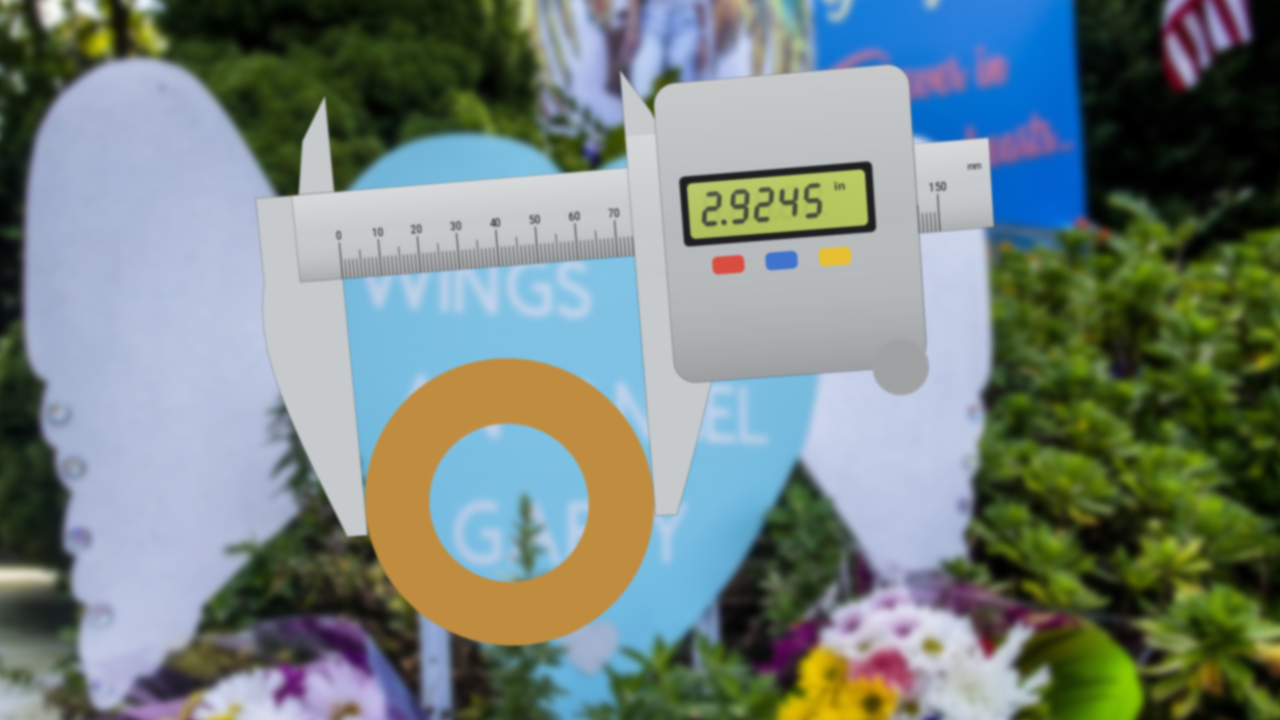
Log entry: 2.9245in
